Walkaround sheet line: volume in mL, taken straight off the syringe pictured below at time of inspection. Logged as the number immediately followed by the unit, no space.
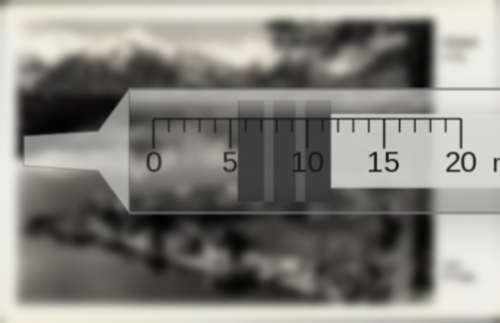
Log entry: 5.5mL
